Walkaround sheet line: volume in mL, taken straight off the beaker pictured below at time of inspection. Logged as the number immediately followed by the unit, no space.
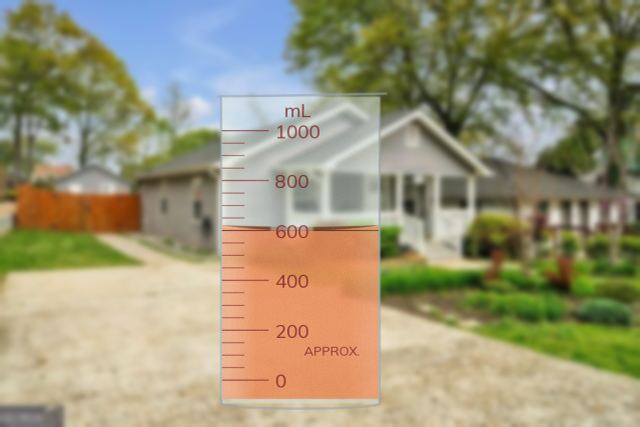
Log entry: 600mL
